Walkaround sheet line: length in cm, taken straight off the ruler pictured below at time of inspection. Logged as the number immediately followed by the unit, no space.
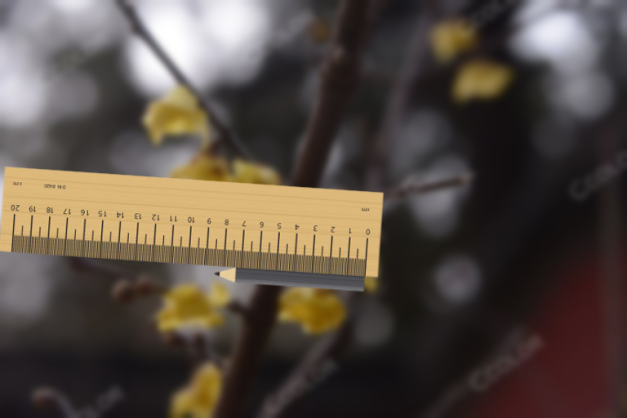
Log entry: 8.5cm
